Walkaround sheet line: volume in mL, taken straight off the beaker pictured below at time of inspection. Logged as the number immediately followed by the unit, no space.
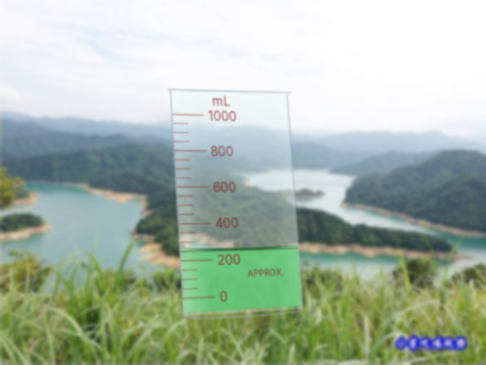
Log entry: 250mL
